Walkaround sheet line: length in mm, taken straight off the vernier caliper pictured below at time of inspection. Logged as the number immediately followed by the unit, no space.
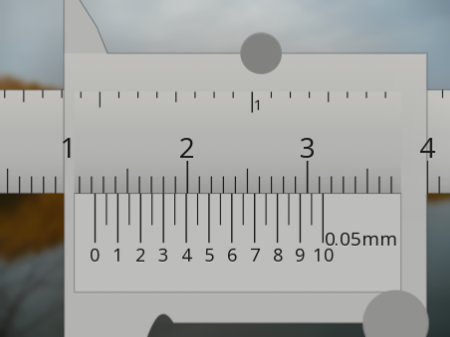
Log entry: 12.3mm
